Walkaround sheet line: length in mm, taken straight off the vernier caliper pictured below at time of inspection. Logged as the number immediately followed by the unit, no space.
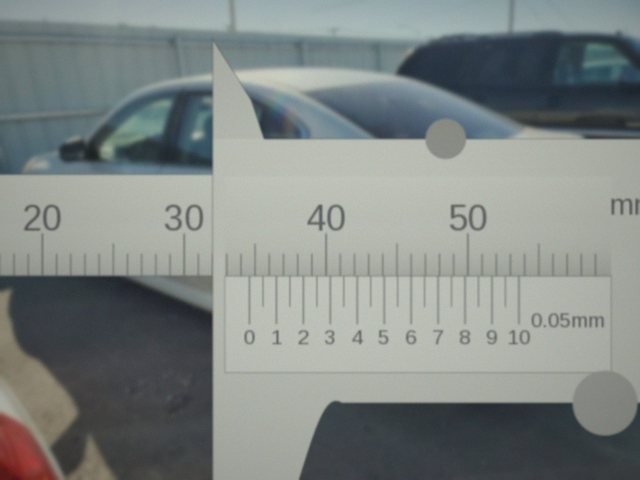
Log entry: 34.6mm
